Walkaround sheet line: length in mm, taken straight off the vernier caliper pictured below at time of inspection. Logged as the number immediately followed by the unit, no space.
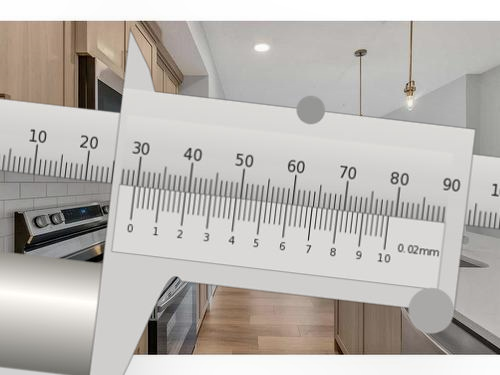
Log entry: 29.5mm
